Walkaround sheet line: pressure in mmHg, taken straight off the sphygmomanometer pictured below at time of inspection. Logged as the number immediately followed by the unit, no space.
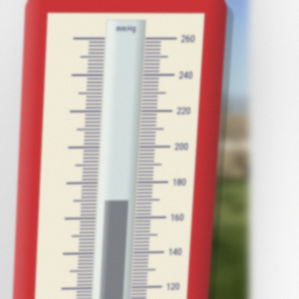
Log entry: 170mmHg
